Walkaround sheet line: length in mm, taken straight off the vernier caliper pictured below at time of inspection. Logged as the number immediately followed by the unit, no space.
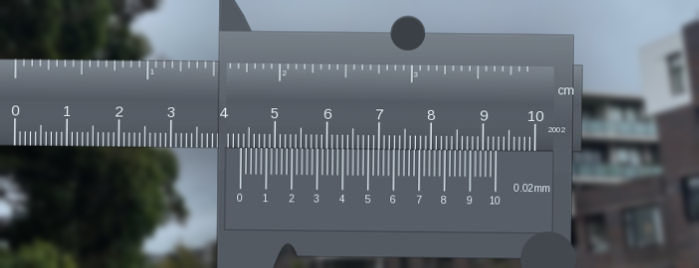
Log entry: 43.5mm
